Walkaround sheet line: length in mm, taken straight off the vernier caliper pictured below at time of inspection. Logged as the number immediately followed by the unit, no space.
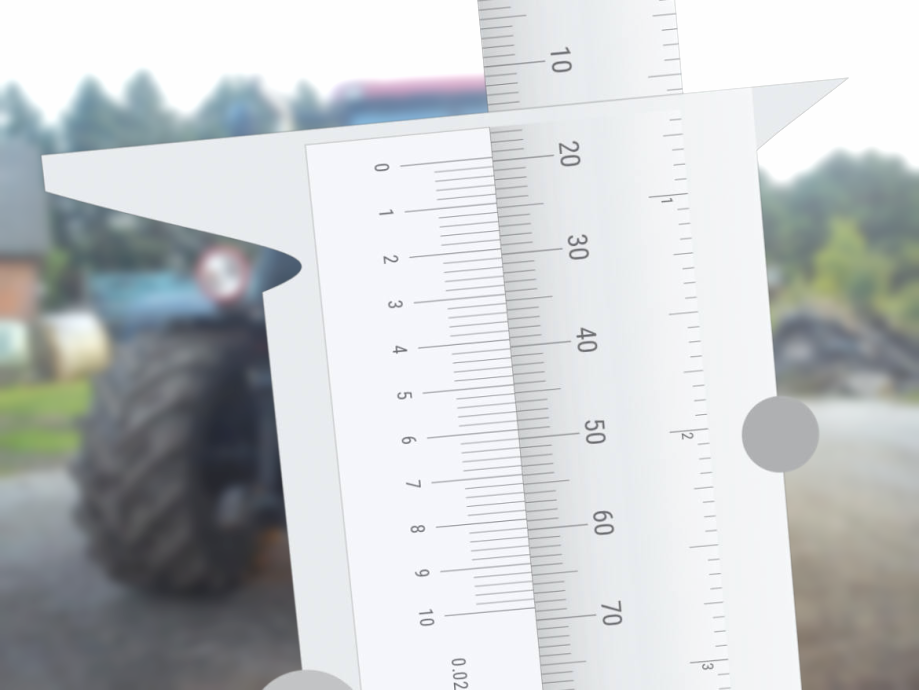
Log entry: 19.6mm
